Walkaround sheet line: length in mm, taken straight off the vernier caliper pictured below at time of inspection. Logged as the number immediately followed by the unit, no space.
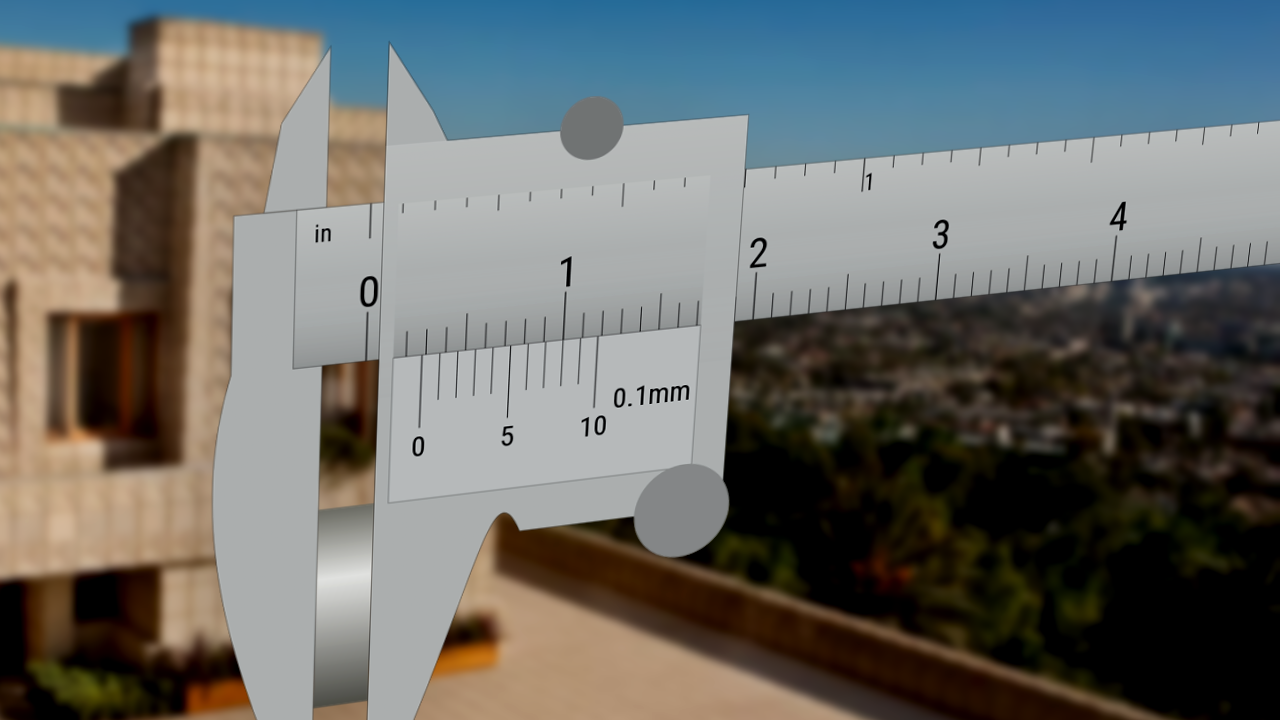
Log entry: 2.8mm
